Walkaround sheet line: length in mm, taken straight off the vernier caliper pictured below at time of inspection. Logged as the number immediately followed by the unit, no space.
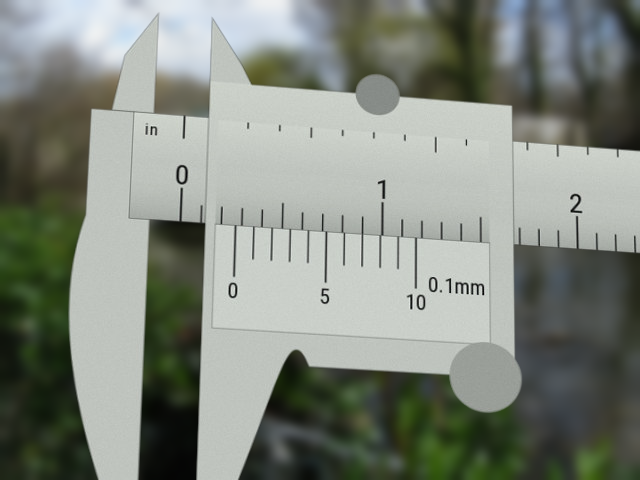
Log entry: 2.7mm
